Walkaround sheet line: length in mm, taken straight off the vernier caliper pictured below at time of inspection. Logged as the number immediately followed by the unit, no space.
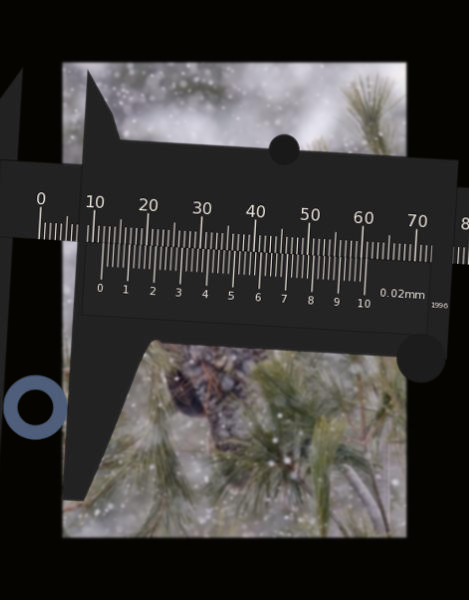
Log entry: 12.0mm
